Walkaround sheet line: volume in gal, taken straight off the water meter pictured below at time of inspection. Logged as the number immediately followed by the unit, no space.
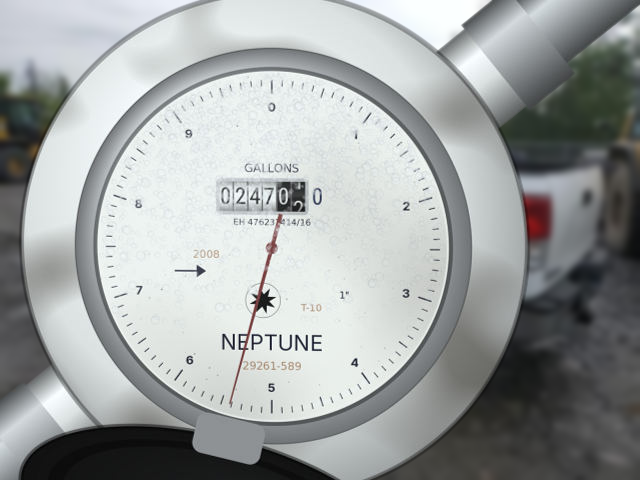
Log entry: 247015.4gal
